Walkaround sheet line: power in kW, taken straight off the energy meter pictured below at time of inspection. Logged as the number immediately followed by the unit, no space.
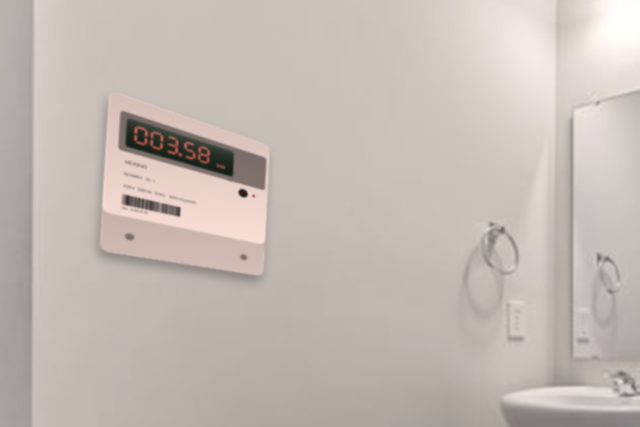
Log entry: 3.58kW
